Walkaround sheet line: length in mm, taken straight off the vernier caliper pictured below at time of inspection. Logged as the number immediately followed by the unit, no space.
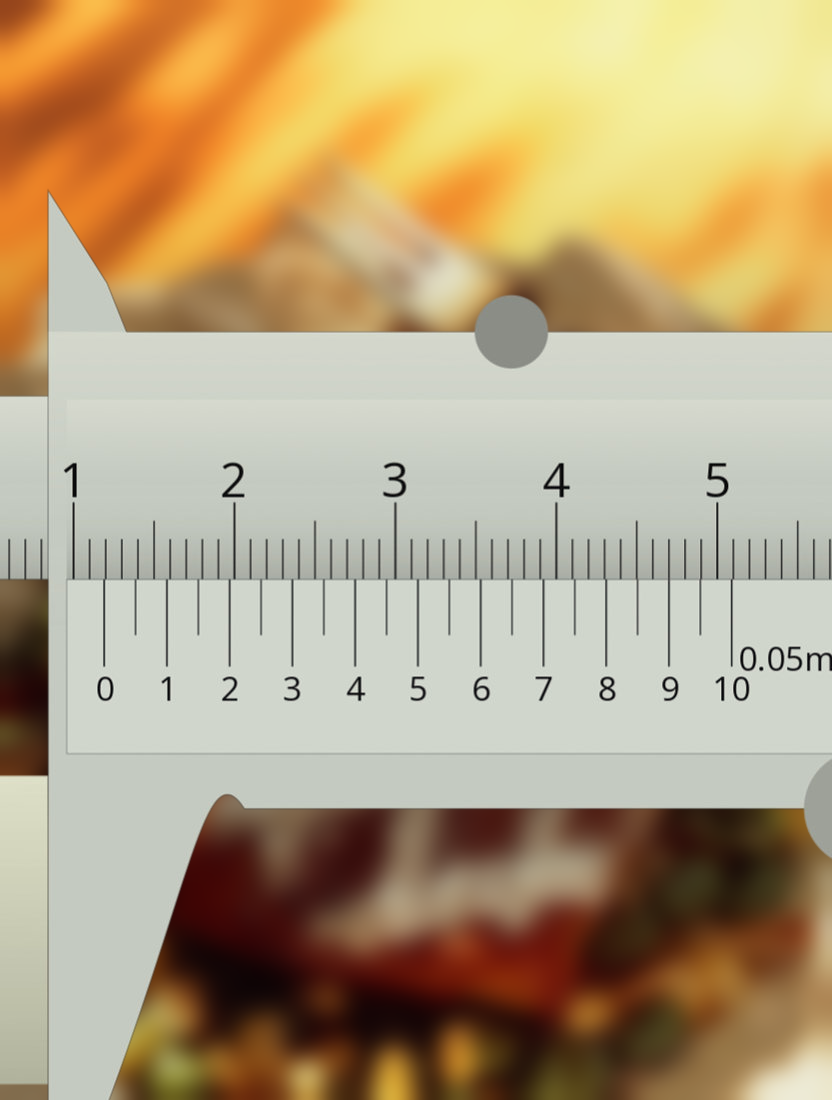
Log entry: 11.9mm
